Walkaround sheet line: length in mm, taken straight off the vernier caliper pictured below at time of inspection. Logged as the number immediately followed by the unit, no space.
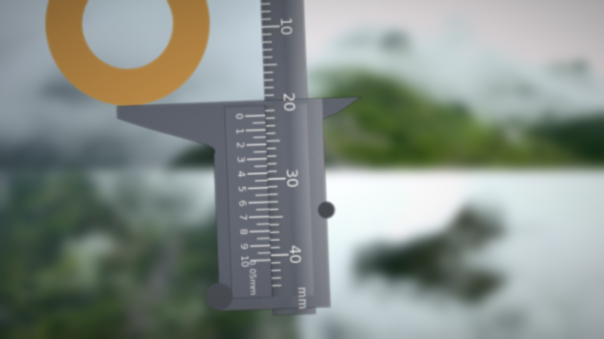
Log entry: 21.6mm
